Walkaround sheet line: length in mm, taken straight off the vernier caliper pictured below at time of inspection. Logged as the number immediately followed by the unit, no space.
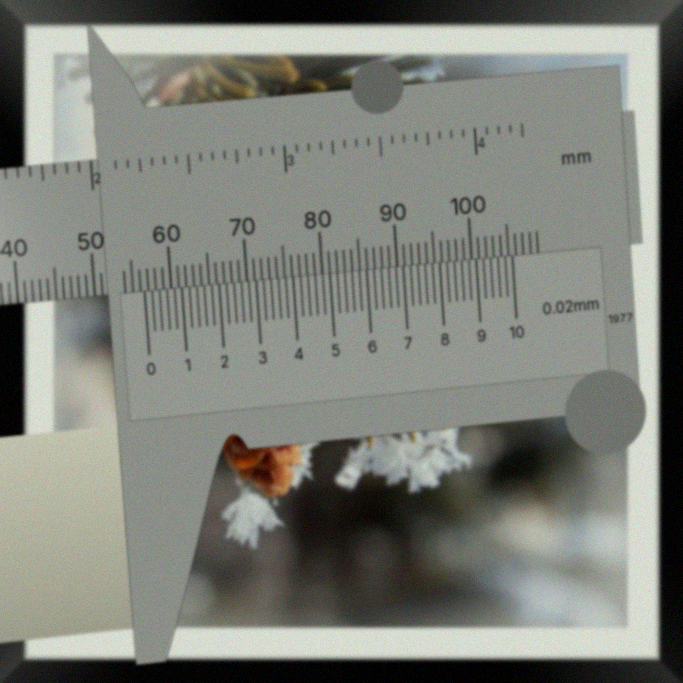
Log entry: 56.5mm
